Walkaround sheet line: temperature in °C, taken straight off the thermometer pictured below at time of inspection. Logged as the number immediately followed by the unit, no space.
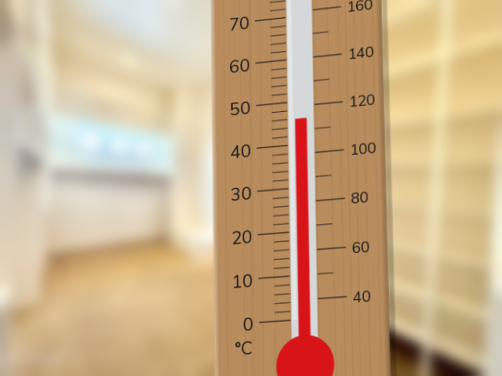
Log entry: 46°C
